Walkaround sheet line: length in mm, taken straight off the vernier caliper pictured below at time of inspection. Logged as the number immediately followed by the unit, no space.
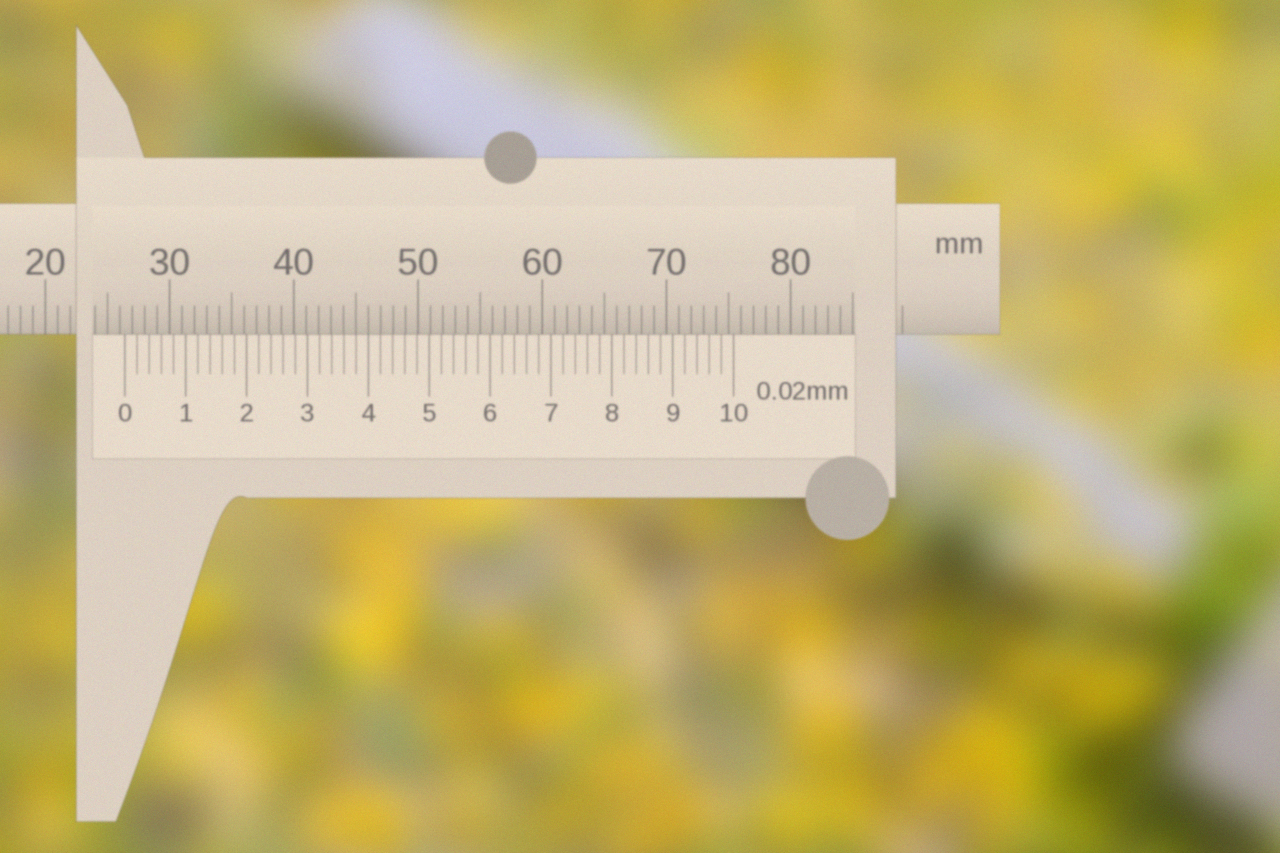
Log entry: 26.4mm
